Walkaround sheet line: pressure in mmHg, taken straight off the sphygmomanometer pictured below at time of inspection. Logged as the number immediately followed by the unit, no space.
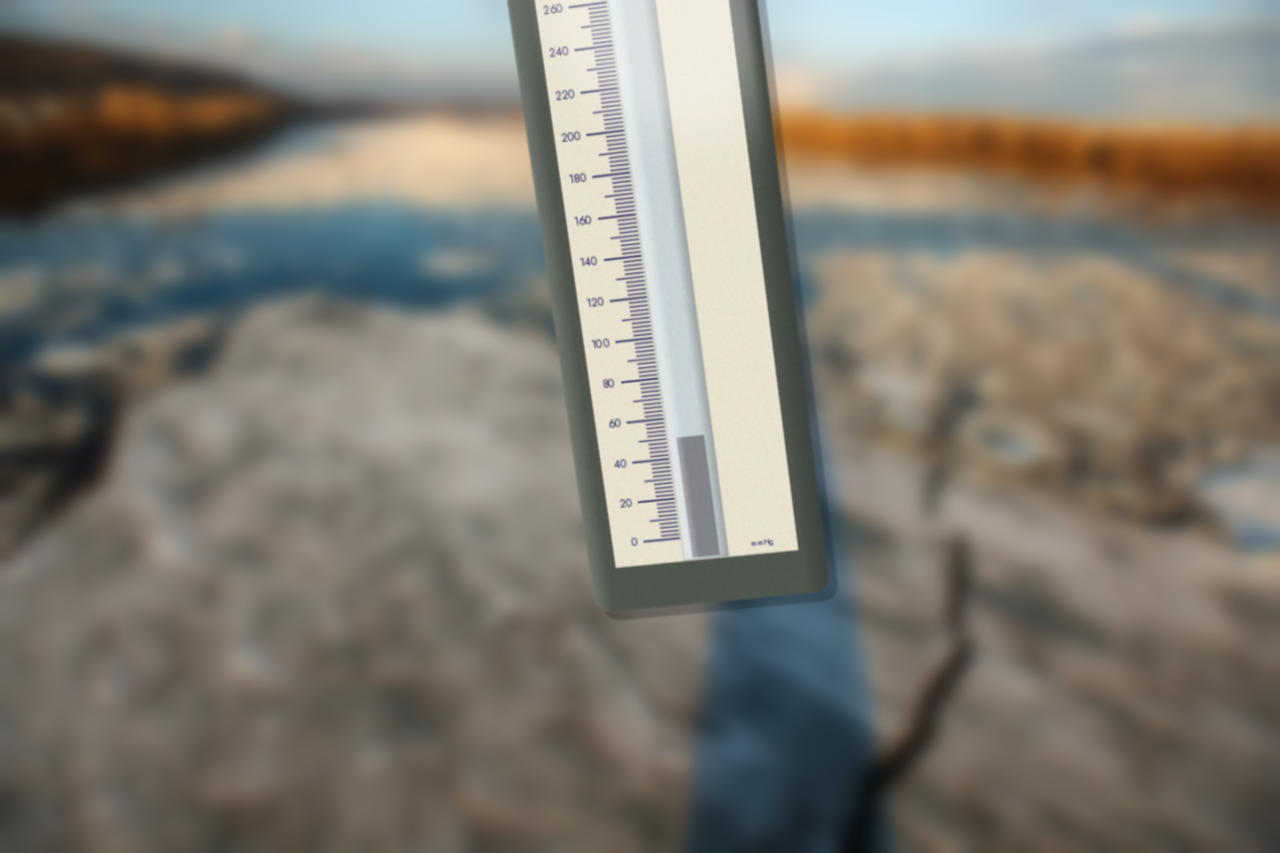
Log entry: 50mmHg
